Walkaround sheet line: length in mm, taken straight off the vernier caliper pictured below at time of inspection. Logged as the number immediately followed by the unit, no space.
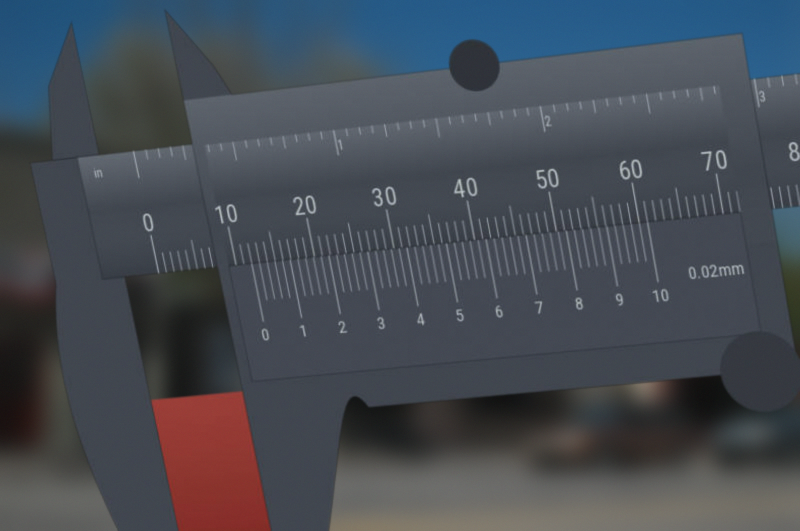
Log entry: 12.0mm
